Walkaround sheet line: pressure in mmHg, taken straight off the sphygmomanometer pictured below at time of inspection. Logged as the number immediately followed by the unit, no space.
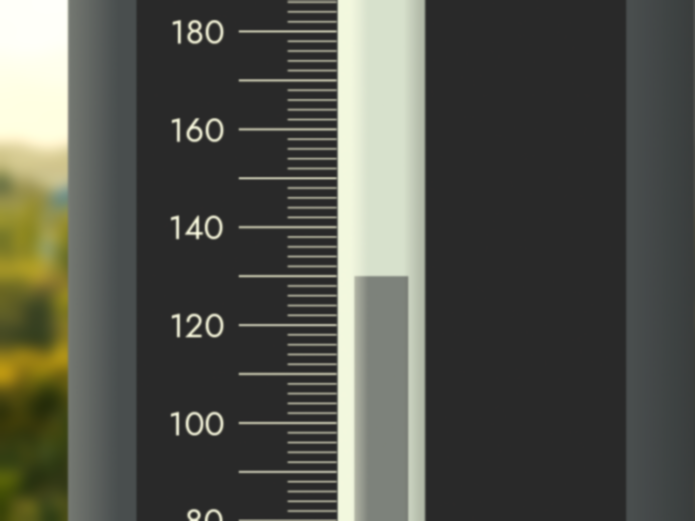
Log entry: 130mmHg
